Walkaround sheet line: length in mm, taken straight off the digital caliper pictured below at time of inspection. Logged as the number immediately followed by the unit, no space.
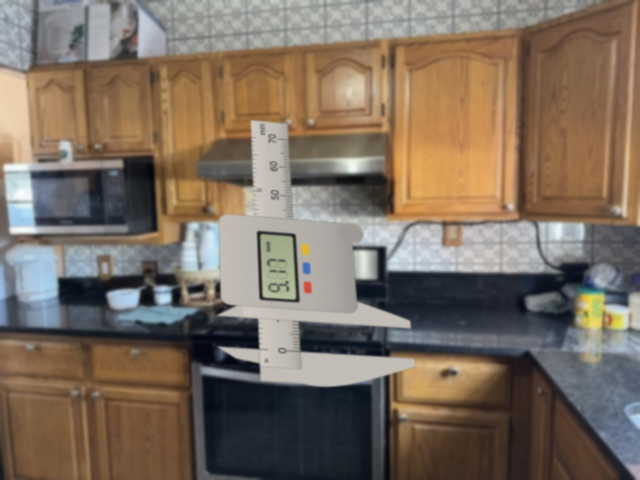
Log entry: 9.17mm
